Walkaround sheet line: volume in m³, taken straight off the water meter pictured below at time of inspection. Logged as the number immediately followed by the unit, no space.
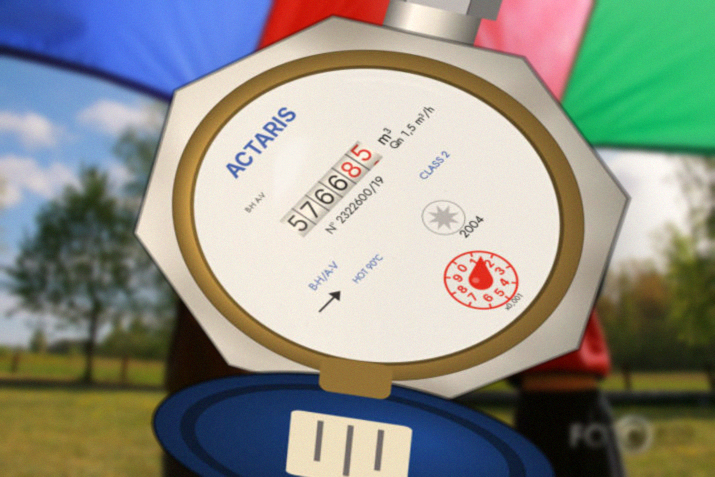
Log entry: 5766.851m³
